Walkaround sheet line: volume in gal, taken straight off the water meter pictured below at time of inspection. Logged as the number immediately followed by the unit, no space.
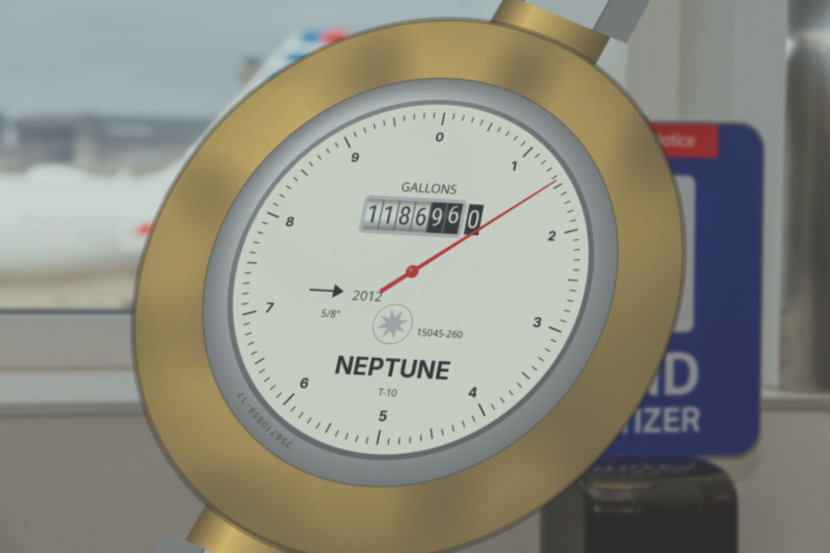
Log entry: 1186961.4gal
